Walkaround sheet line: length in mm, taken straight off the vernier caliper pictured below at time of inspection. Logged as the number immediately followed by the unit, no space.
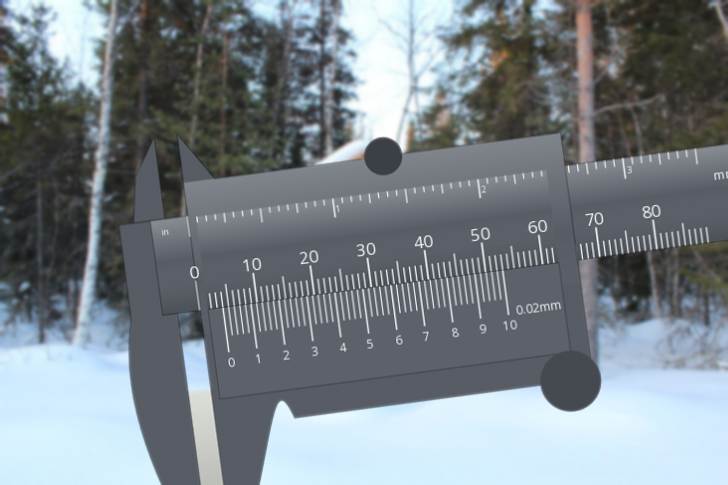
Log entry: 4.0mm
